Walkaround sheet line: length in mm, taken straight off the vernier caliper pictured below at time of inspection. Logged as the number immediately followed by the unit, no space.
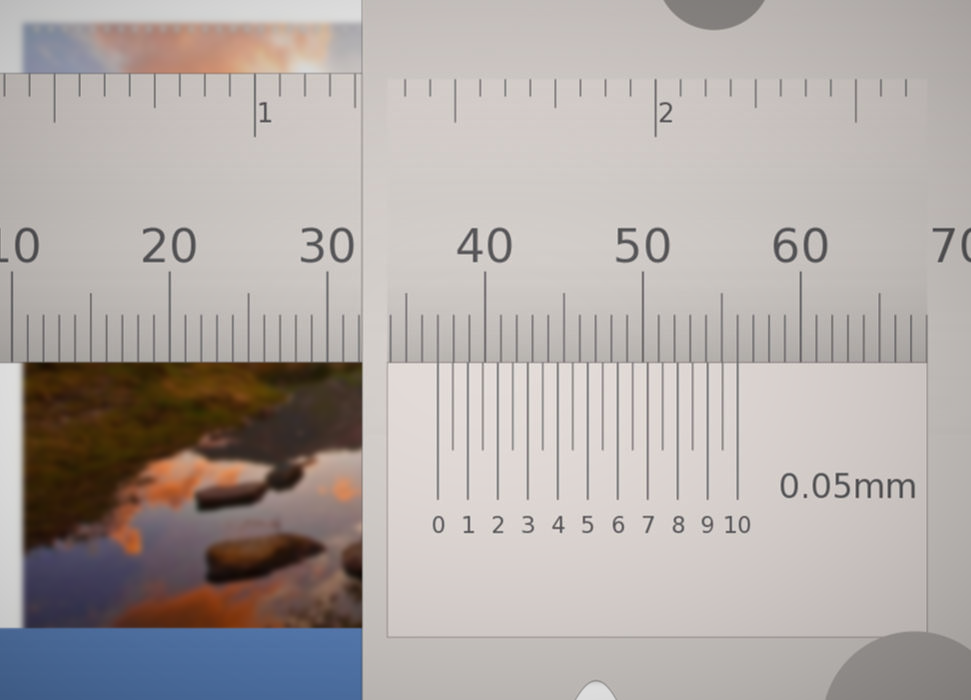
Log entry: 37.0mm
